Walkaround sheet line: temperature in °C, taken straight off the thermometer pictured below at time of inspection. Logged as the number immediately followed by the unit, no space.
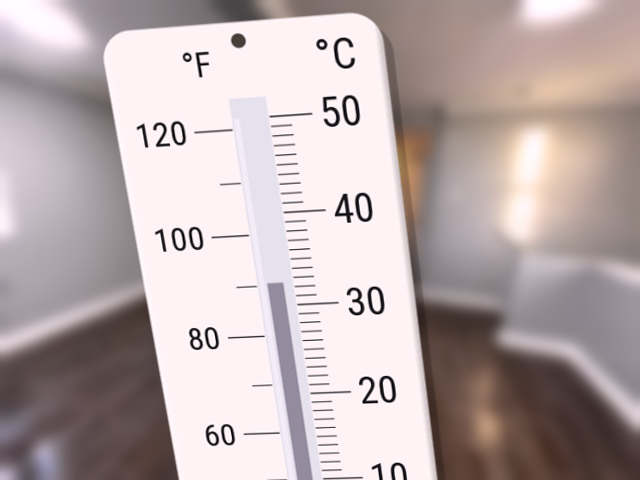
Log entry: 32.5°C
